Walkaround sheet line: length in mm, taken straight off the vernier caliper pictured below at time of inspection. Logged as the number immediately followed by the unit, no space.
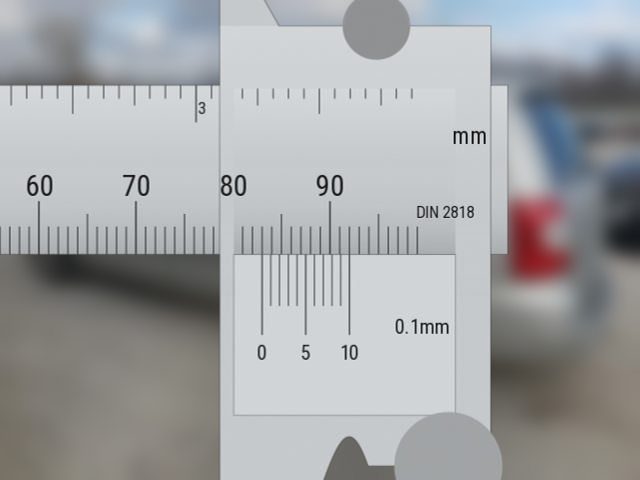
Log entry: 83.0mm
